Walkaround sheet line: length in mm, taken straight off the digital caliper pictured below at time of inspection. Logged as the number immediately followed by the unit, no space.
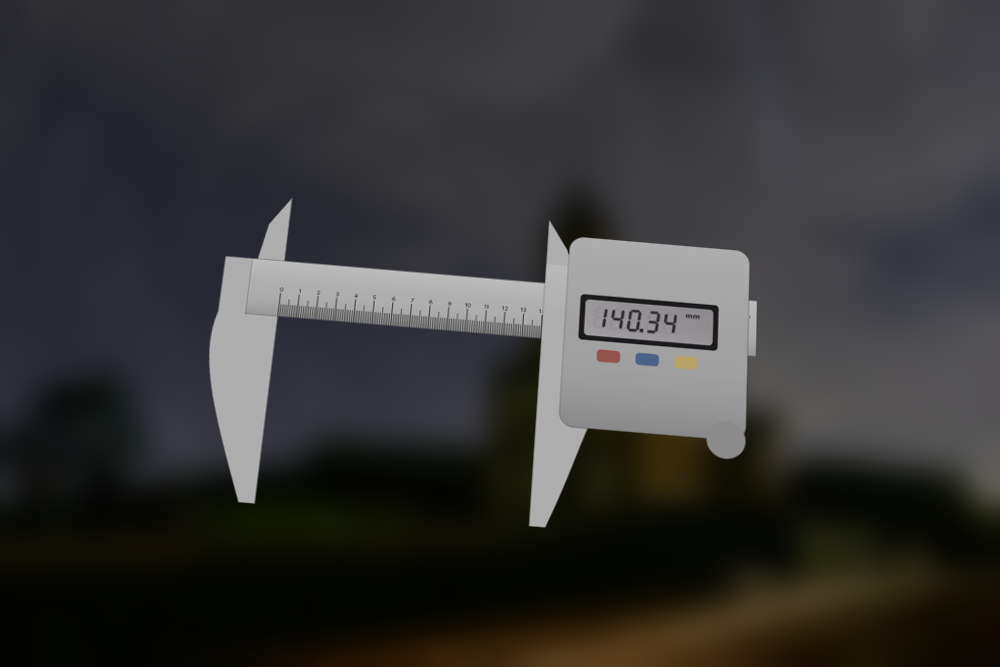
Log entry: 140.34mm
